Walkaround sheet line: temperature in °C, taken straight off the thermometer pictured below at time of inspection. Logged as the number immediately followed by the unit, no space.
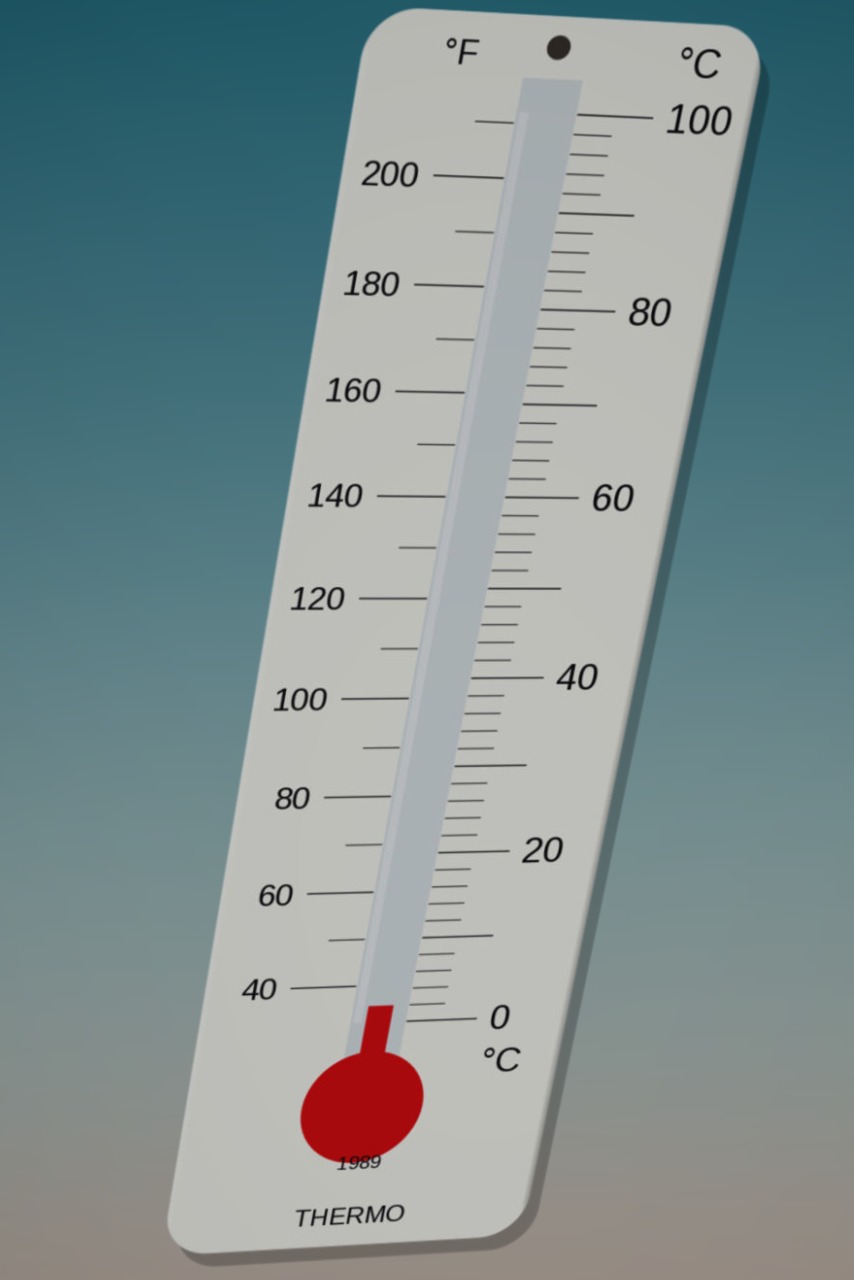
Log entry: 2°C
